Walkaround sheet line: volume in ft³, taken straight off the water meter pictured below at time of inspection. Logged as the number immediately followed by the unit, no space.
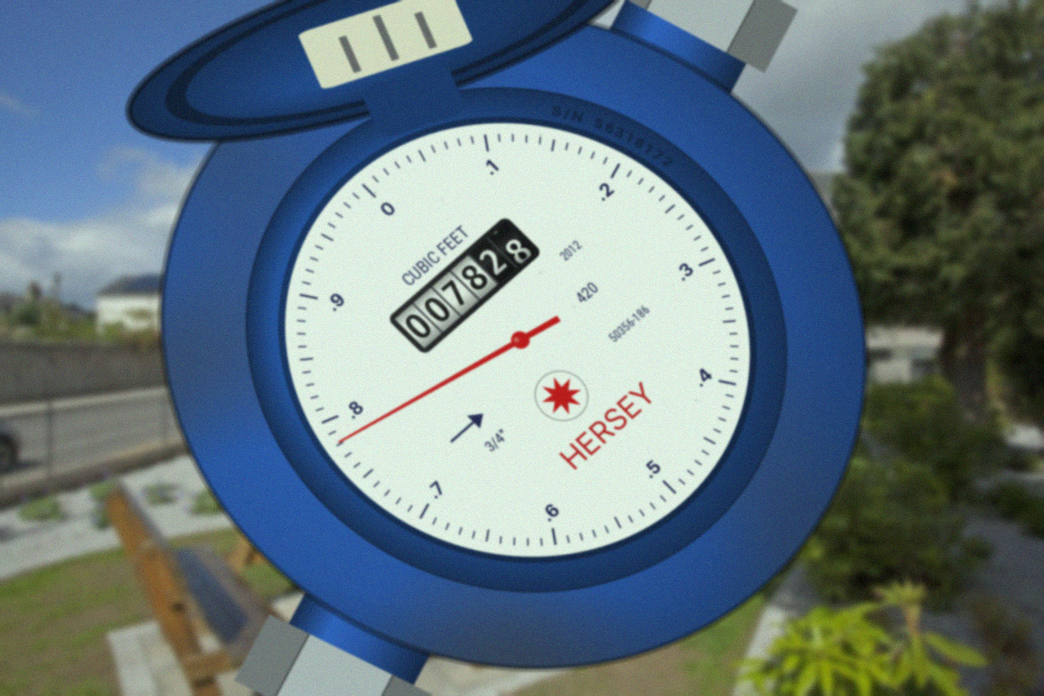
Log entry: 7827.78ft³
